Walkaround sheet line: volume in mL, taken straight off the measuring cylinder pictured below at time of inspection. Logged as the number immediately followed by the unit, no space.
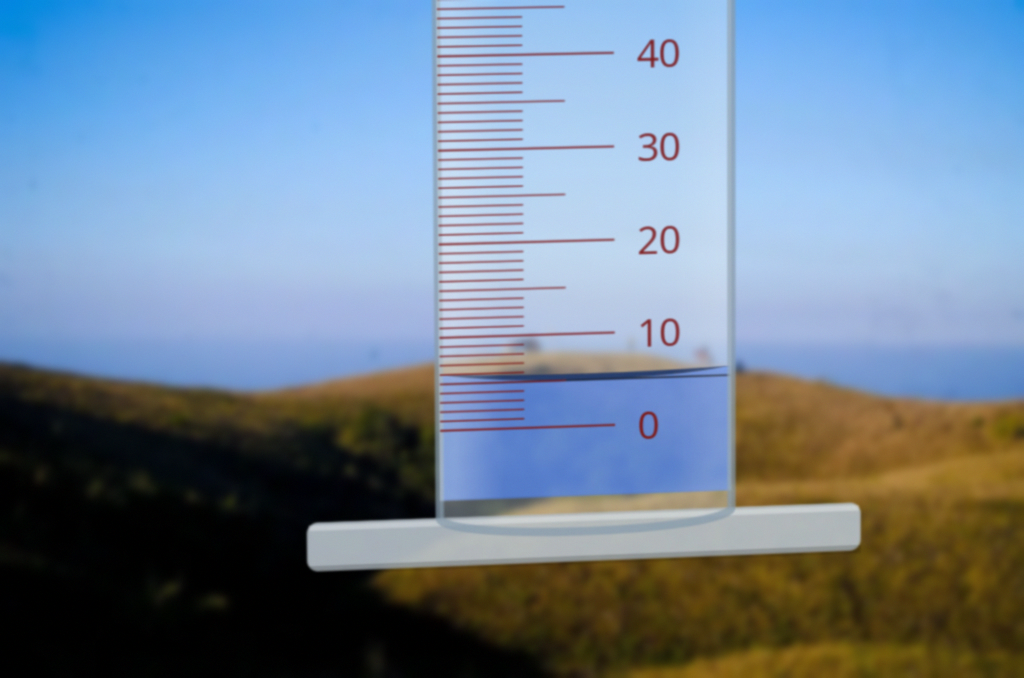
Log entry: 5mL
